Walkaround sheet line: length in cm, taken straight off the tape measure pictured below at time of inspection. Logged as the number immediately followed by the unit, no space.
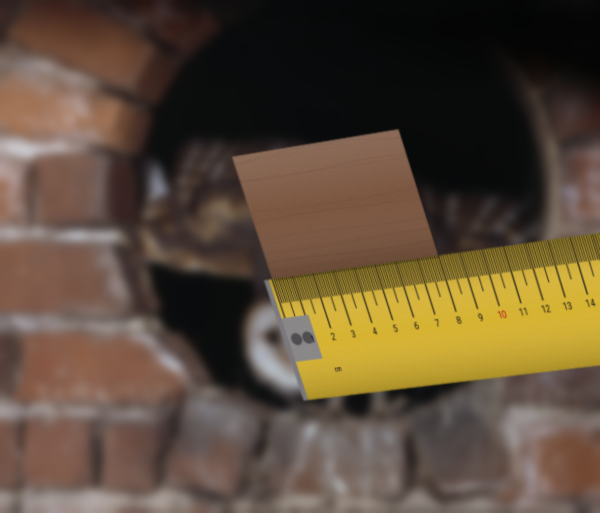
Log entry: 8cm
